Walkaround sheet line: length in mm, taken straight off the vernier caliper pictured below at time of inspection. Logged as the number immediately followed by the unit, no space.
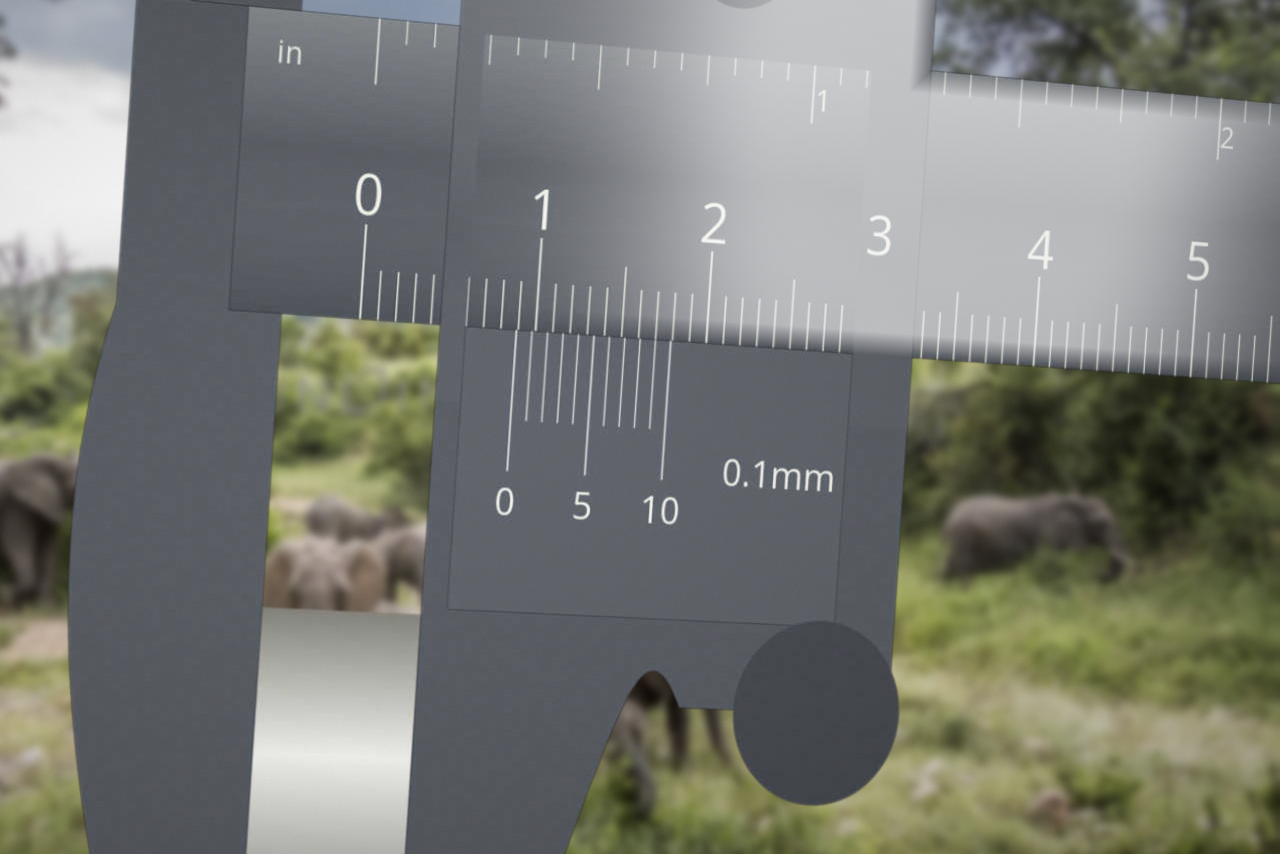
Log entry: 8.9mm
